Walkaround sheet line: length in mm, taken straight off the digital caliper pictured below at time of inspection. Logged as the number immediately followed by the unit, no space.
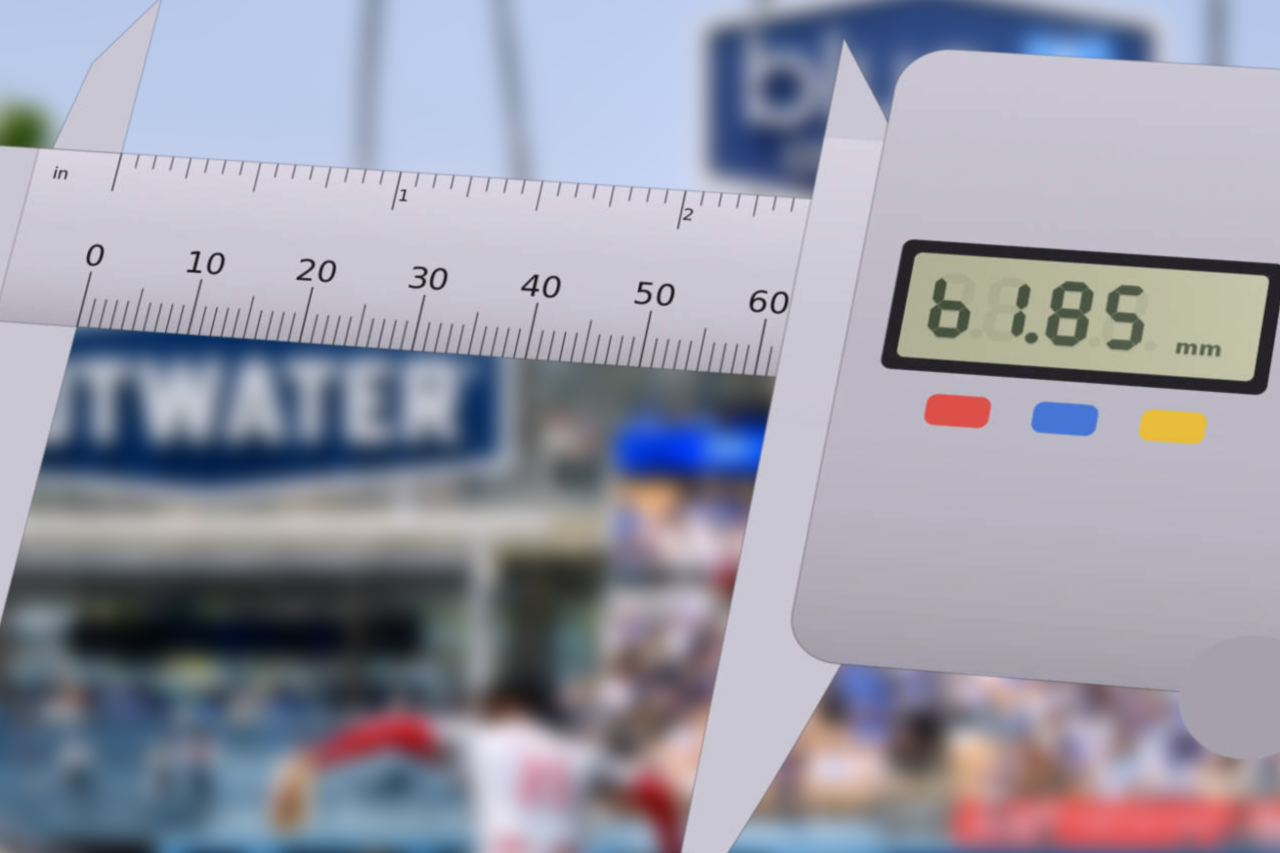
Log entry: 61.85mm
